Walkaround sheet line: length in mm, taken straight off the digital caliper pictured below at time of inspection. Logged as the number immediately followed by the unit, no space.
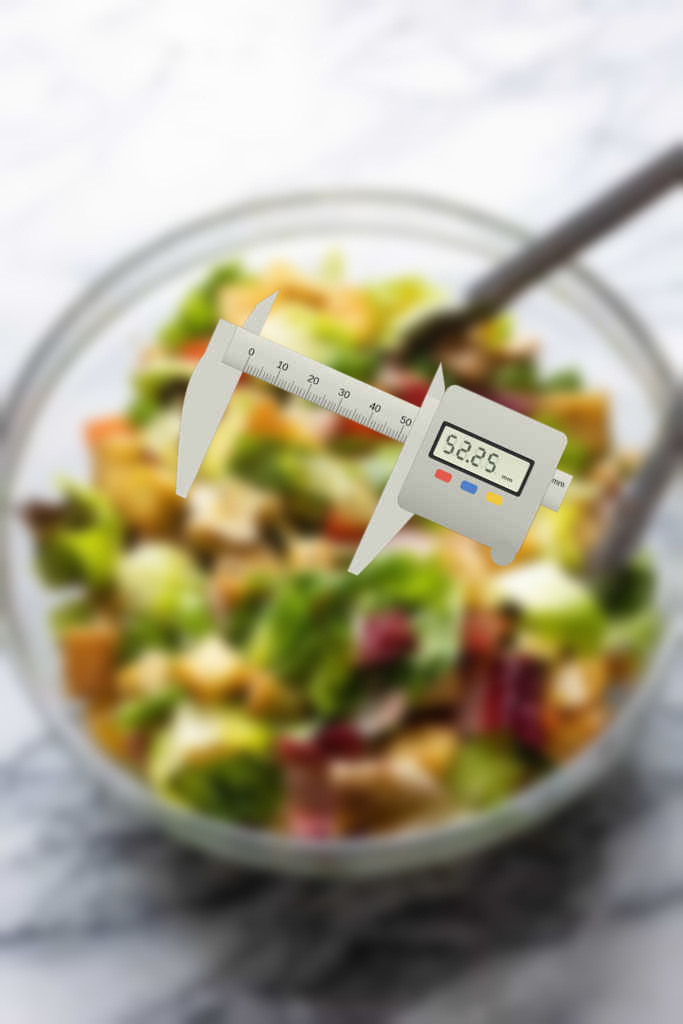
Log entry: 52.25mm
